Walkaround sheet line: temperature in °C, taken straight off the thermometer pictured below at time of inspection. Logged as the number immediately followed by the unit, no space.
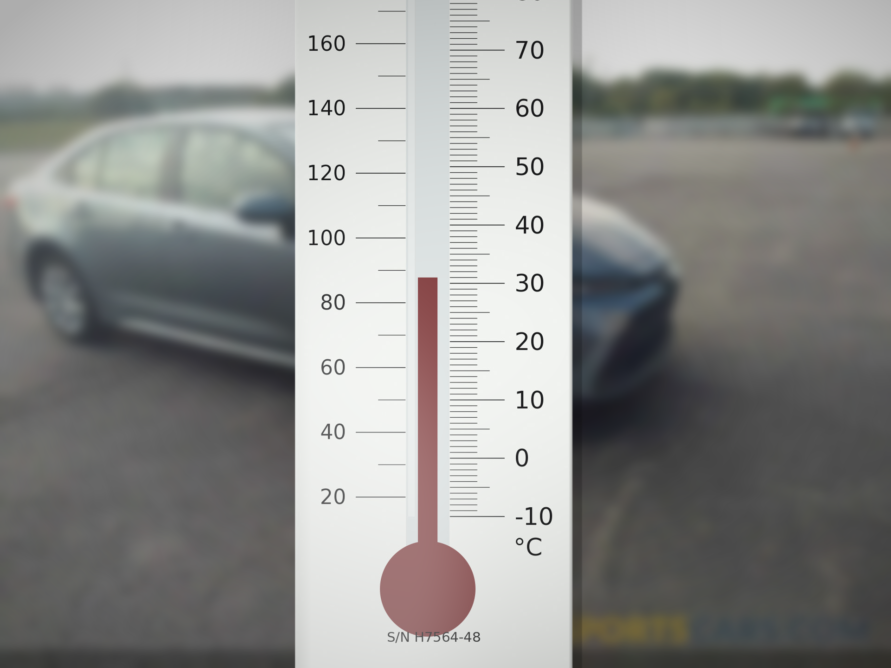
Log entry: 31°C
